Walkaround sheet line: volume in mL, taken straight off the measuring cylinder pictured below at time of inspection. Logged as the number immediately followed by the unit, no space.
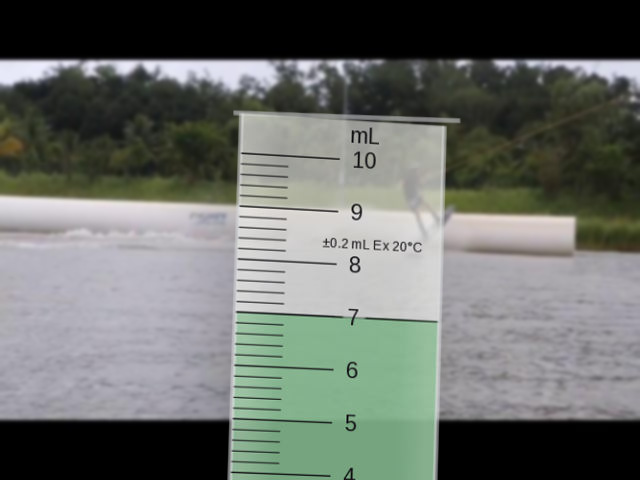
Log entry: 7mL
